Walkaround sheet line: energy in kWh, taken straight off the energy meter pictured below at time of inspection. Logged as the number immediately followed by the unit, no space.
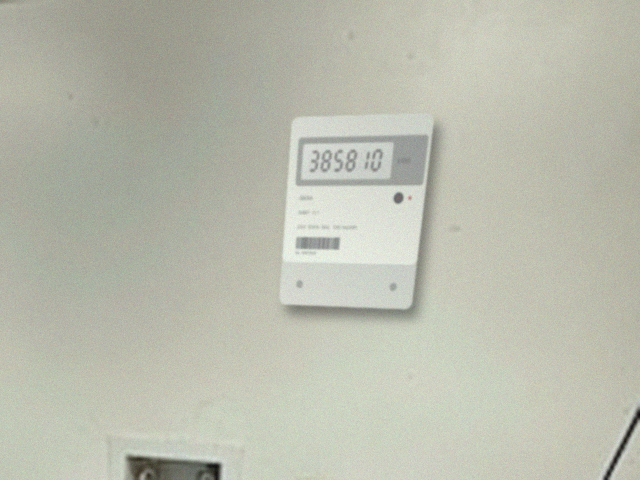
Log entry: 385810kWh
